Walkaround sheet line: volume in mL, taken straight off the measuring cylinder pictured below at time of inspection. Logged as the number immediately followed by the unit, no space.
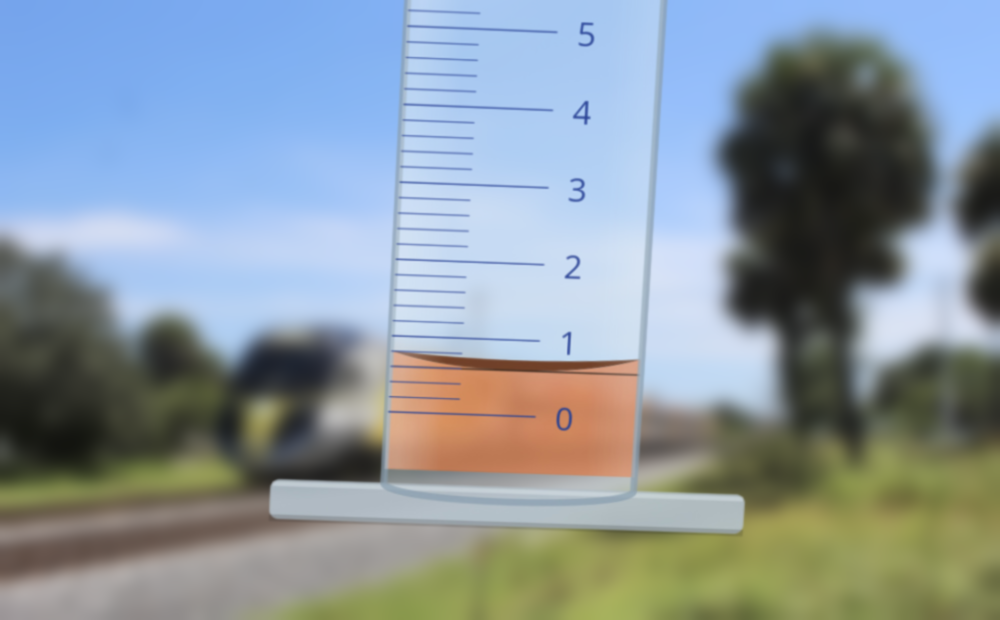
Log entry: 0.6mL
